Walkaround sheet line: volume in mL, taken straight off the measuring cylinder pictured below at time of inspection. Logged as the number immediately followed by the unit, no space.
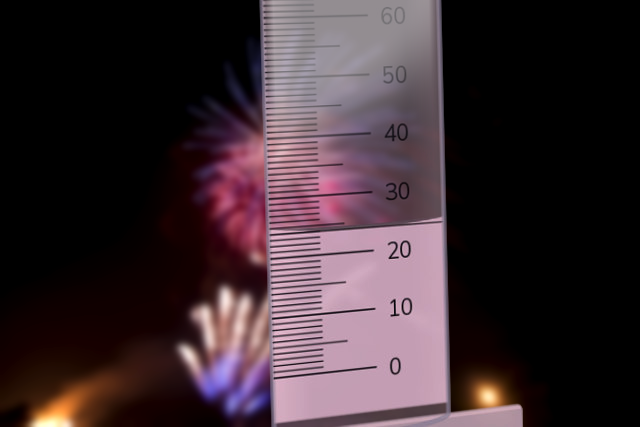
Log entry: 24mL
